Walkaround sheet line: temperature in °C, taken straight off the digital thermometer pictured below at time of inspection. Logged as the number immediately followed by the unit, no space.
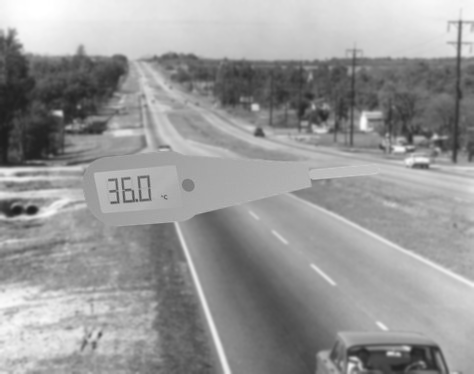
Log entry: 36.0°C
